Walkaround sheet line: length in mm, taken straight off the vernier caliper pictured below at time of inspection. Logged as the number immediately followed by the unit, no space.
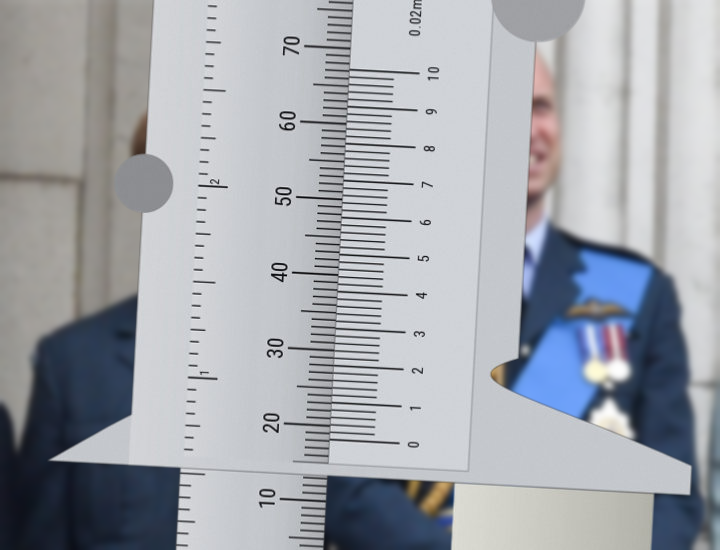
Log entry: 18.2mm
